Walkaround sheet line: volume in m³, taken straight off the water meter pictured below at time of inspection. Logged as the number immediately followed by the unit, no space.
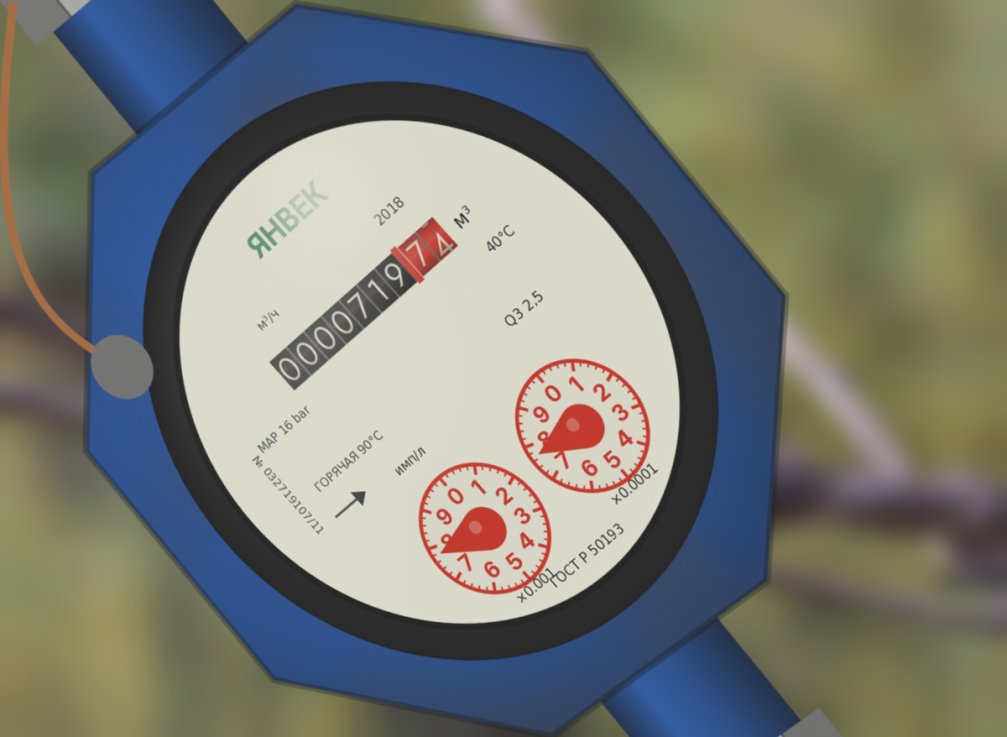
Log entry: 719.7377m³
